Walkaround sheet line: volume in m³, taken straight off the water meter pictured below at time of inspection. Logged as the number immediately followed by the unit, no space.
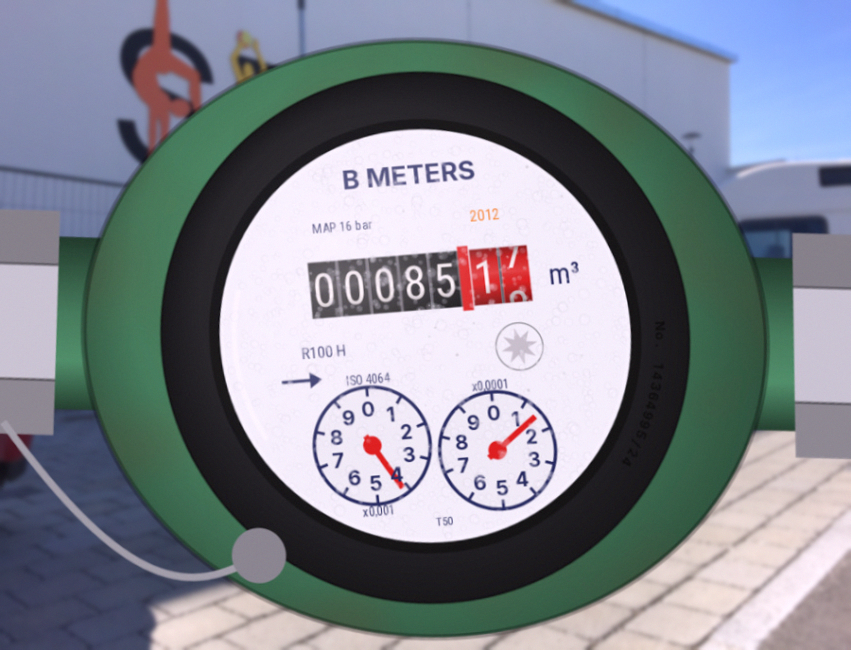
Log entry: 85.1741m³
